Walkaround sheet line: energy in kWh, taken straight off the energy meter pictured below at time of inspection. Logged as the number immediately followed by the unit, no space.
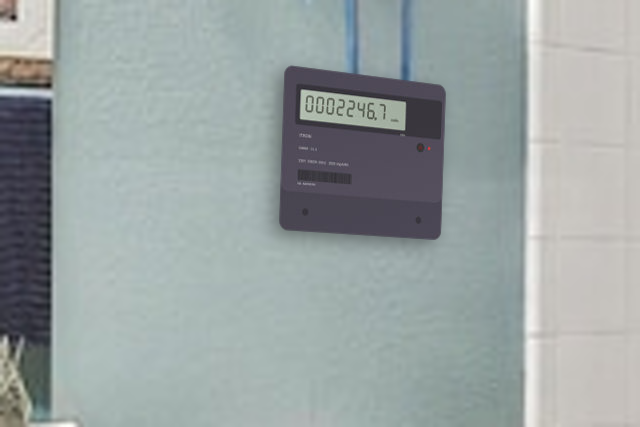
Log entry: 2246.7kWh
